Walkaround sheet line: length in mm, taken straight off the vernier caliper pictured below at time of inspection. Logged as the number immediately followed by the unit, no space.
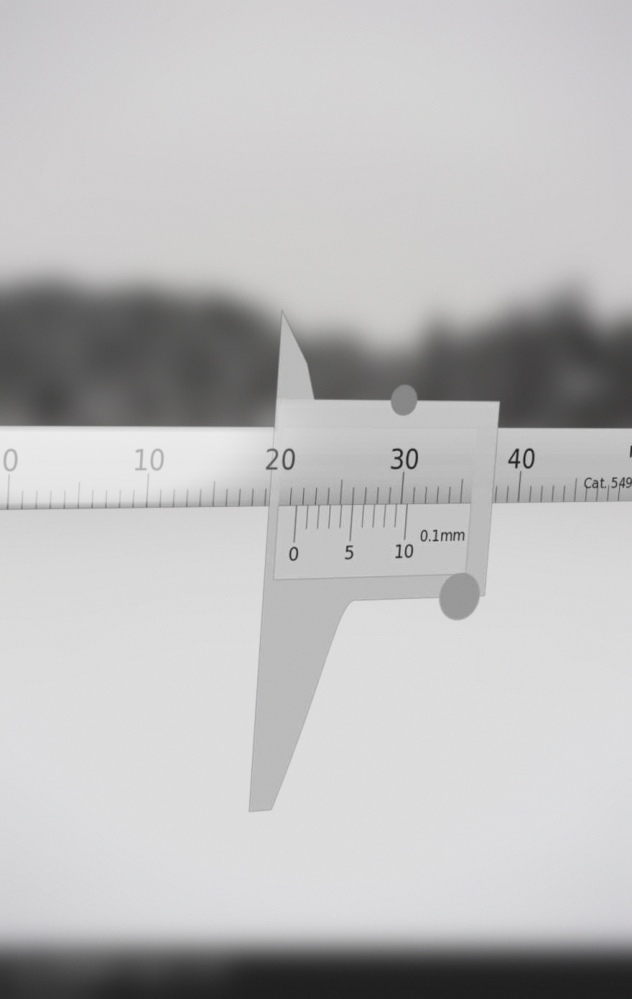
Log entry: 21.5mm
